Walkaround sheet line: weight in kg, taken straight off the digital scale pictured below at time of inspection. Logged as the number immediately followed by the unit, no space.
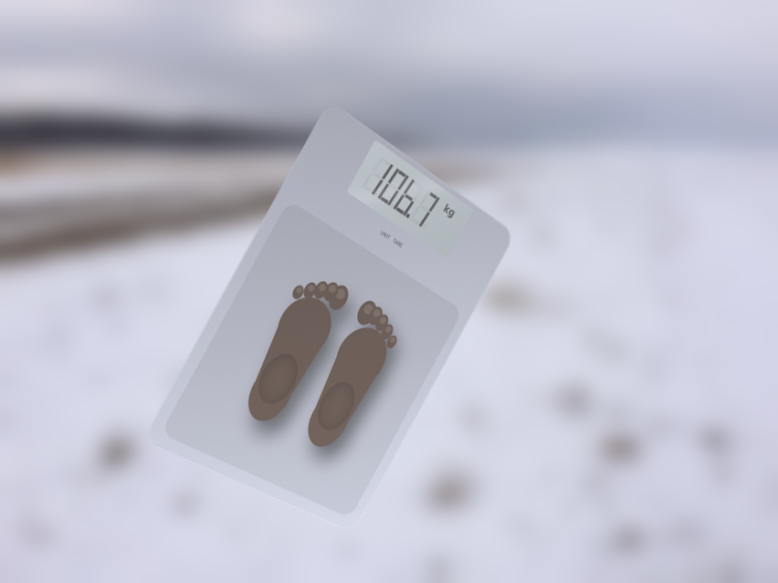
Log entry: 106.7kg
